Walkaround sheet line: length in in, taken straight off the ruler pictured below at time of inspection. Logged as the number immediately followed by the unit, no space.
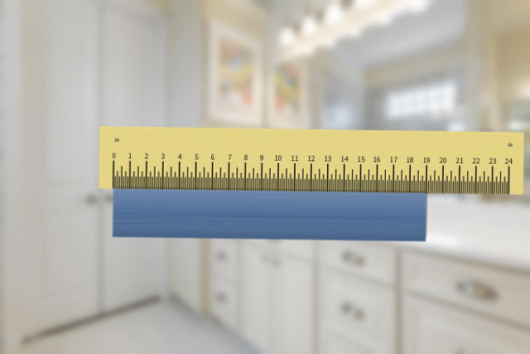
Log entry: 19in
